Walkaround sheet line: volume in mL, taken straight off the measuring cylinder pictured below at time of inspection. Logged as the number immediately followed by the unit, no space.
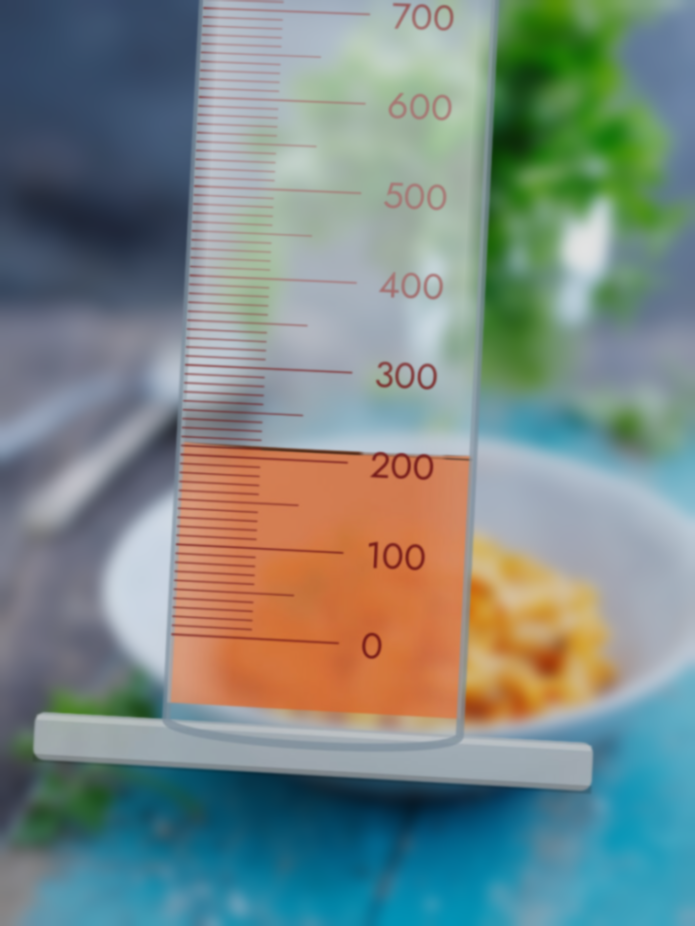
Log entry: 210mL
